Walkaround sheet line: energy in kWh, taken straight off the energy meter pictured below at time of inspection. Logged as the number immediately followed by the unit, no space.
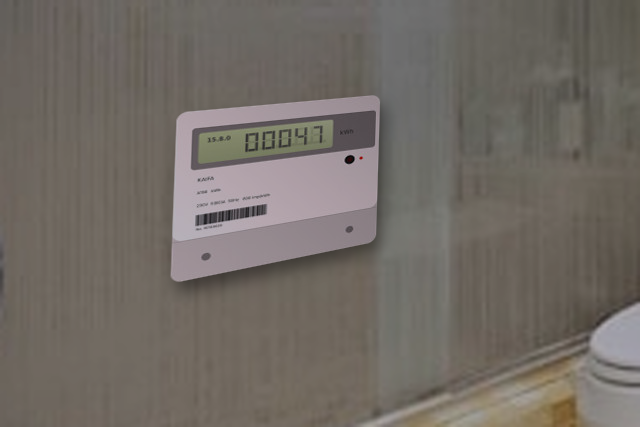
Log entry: 47kWh
